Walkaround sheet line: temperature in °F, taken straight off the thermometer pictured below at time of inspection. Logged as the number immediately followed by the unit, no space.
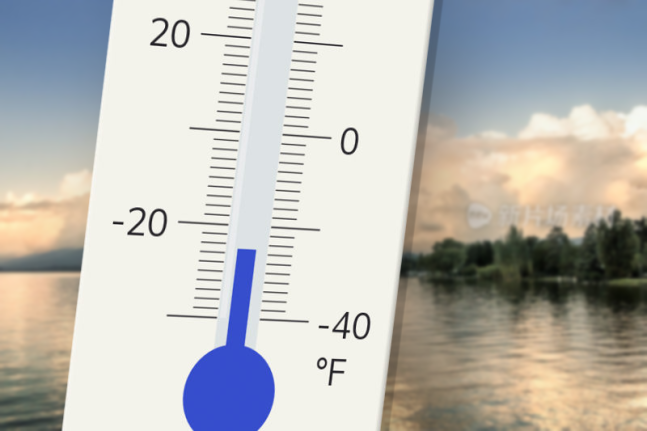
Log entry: -25°F
